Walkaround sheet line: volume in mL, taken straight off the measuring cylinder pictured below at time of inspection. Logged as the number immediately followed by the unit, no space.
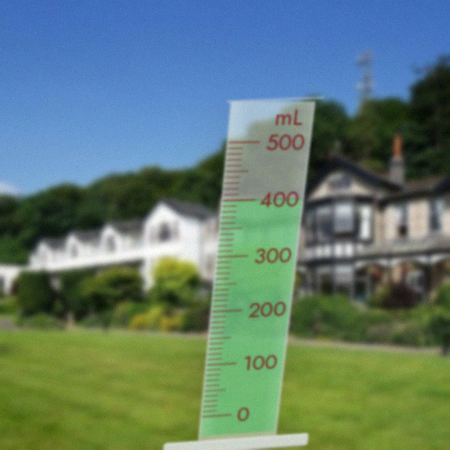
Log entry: 400mL
